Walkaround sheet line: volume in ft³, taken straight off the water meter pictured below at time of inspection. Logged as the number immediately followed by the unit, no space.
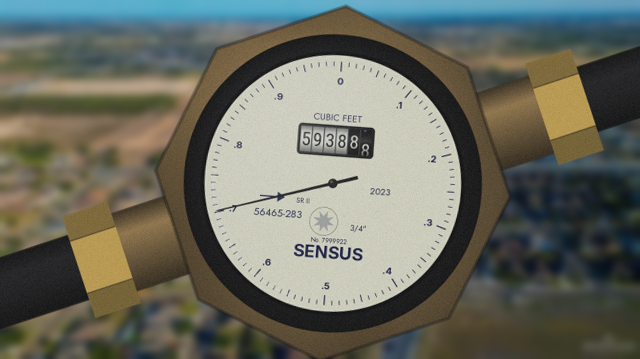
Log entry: 593887.70ft³
